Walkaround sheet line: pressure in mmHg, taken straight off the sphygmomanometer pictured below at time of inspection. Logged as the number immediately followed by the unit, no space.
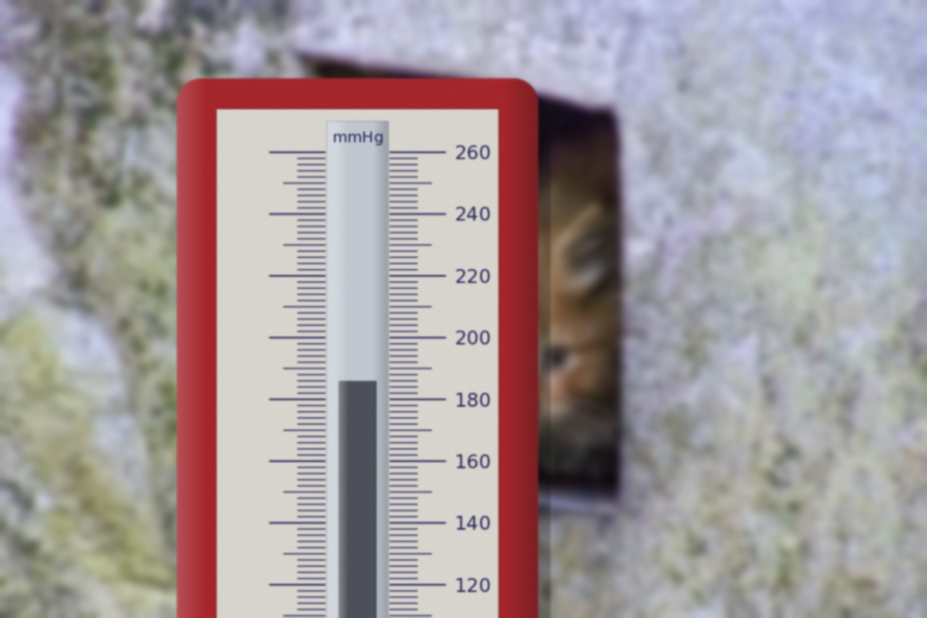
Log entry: 186mmHg
